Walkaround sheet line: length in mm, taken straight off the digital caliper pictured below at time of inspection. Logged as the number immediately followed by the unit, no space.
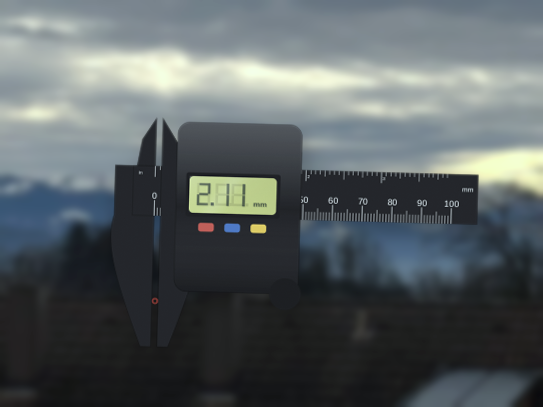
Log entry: 2.11mm
